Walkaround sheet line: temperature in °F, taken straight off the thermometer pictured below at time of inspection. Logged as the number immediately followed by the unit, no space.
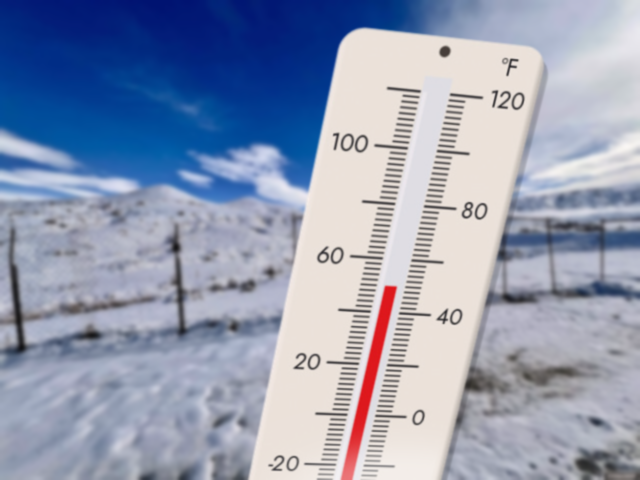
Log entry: 50°F
